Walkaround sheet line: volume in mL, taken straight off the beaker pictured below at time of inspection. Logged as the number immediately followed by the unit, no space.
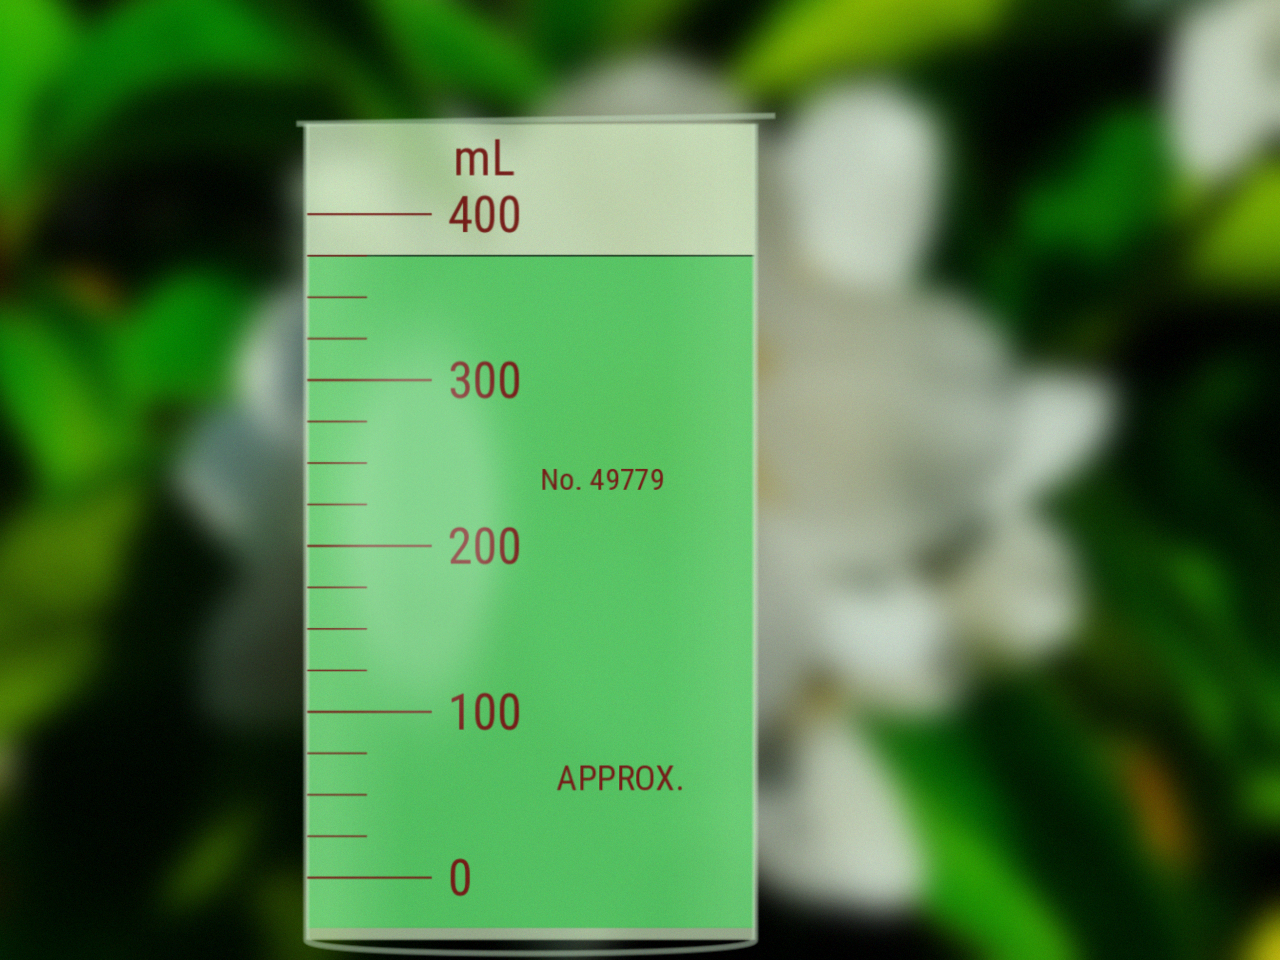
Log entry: 375mL
